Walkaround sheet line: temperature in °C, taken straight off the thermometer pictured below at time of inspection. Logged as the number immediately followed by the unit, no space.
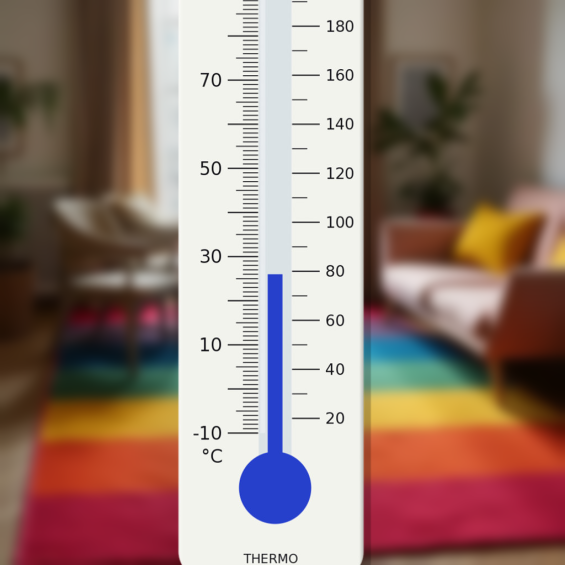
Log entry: 26°C
